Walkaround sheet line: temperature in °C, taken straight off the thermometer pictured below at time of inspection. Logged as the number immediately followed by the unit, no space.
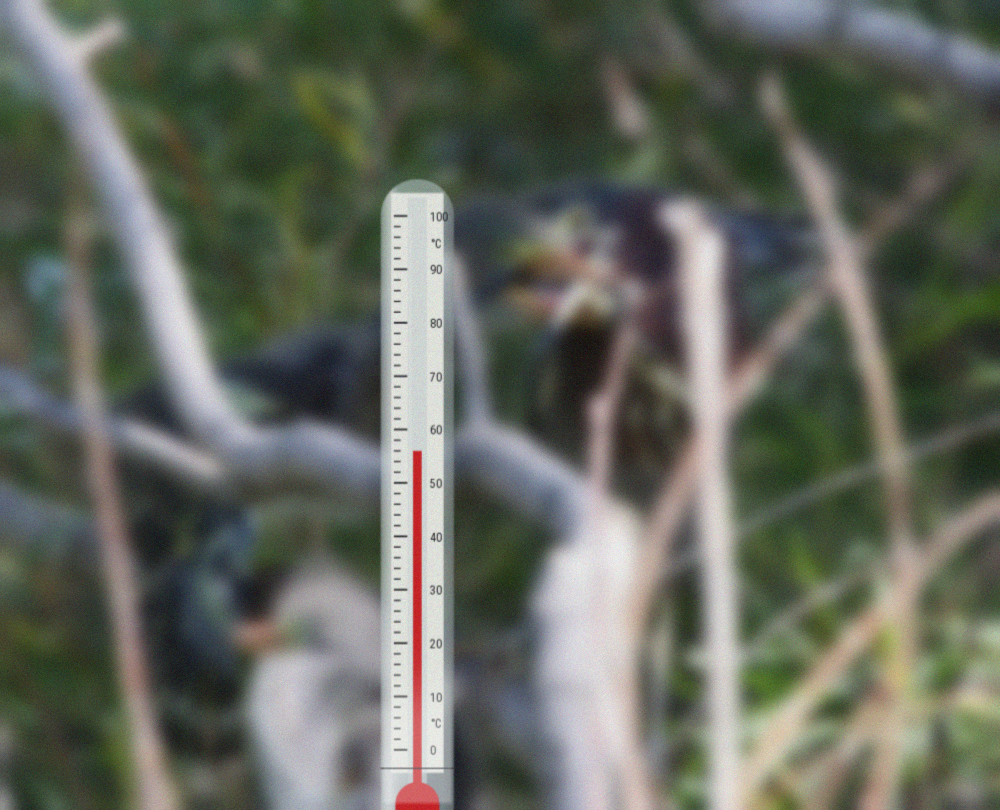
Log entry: 56°C
